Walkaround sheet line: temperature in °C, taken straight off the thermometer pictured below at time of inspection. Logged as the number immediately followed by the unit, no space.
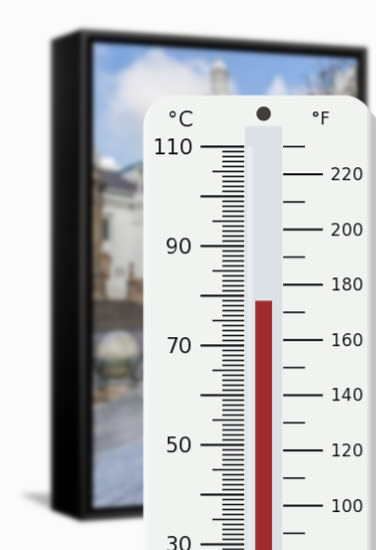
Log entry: 79°C
